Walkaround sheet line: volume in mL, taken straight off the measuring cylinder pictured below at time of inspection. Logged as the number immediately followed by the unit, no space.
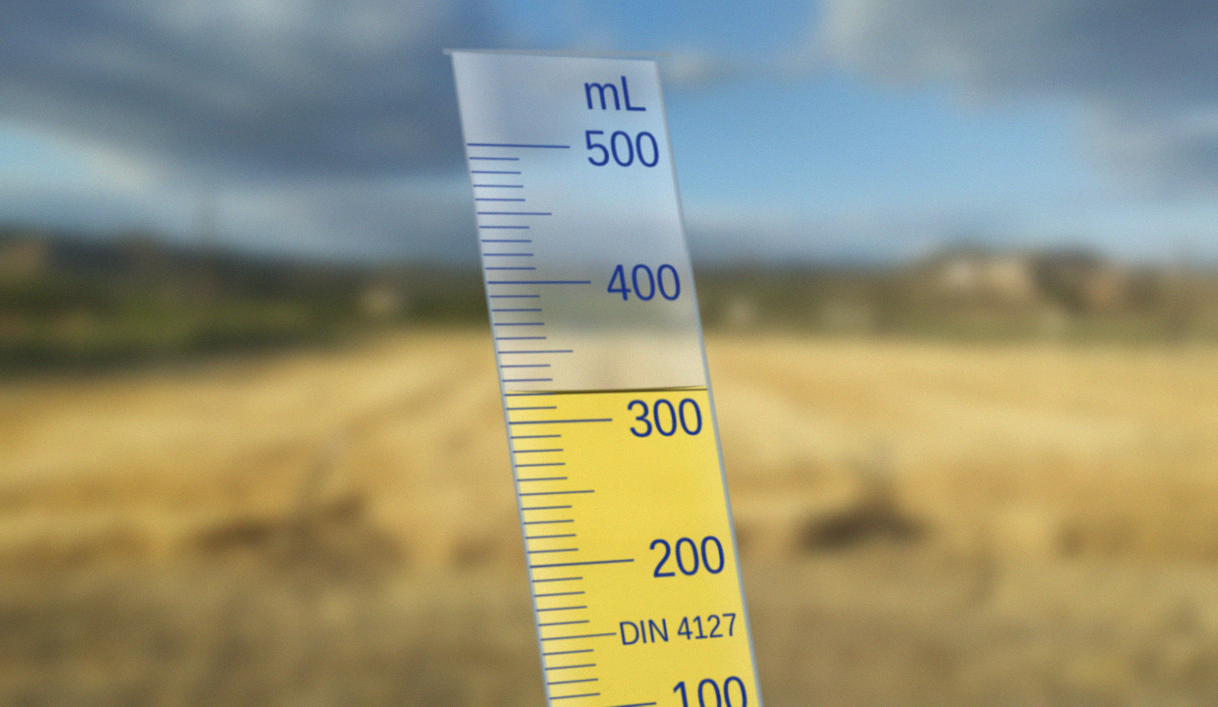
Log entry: 320mL
